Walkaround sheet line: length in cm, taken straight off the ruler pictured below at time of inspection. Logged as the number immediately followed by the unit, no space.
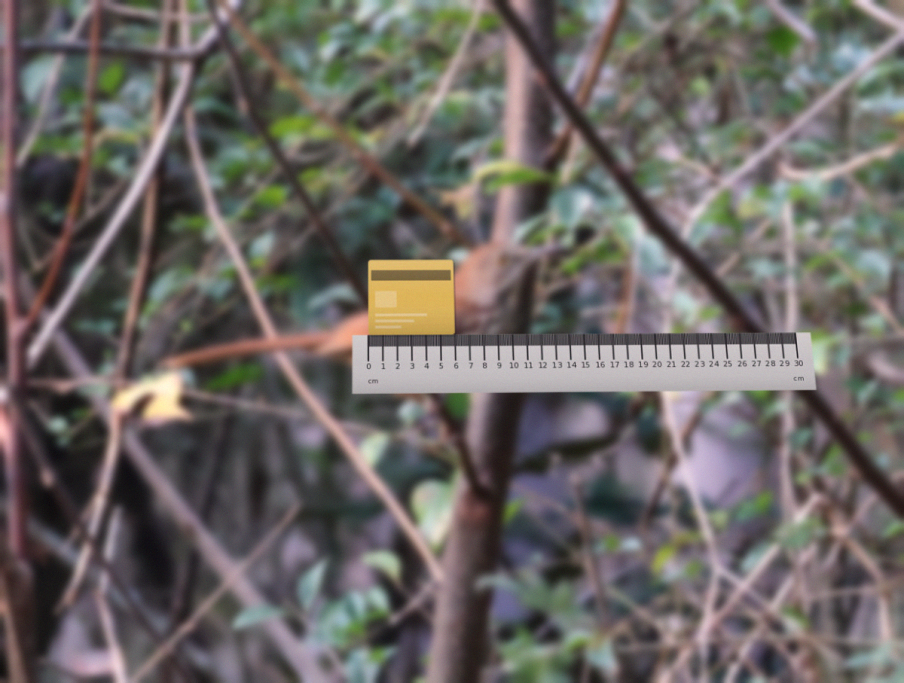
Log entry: 6cm
